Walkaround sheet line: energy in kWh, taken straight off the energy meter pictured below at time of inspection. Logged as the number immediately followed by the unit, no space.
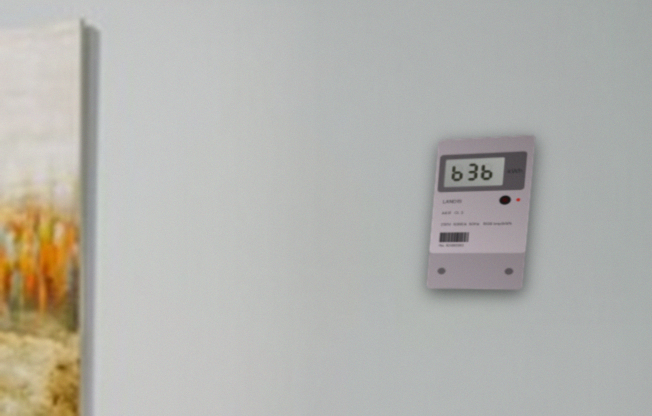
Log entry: 636kWh
